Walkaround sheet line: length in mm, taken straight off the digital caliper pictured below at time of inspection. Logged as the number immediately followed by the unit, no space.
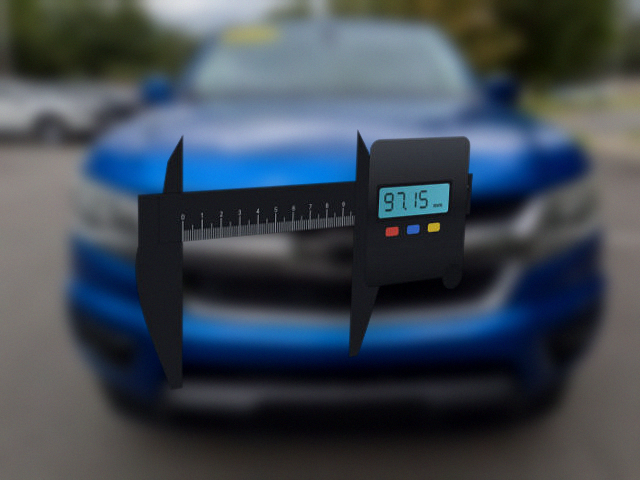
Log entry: 97.15mm
